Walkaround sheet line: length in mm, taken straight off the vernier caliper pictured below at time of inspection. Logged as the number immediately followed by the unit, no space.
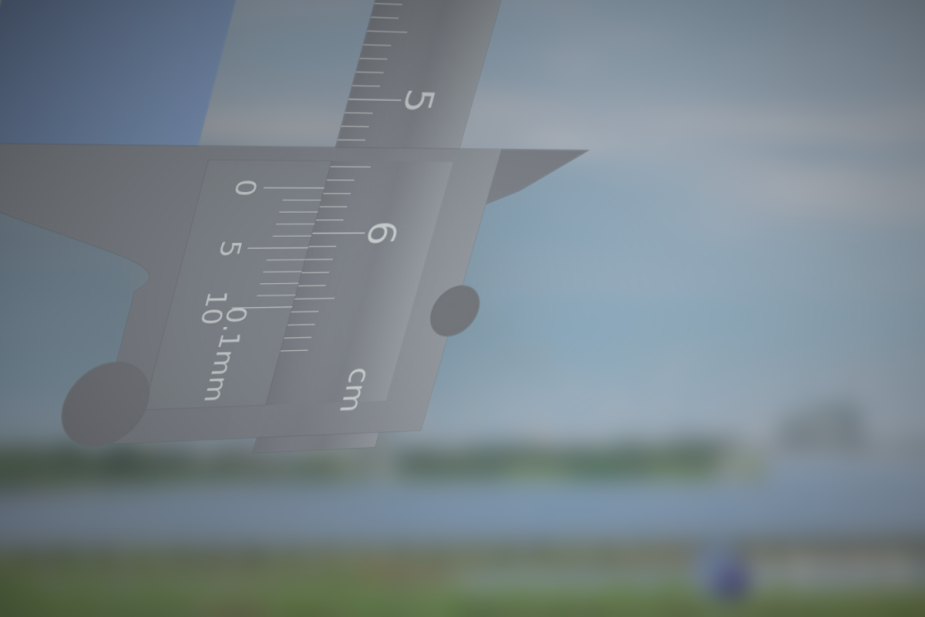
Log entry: 56.6mm
